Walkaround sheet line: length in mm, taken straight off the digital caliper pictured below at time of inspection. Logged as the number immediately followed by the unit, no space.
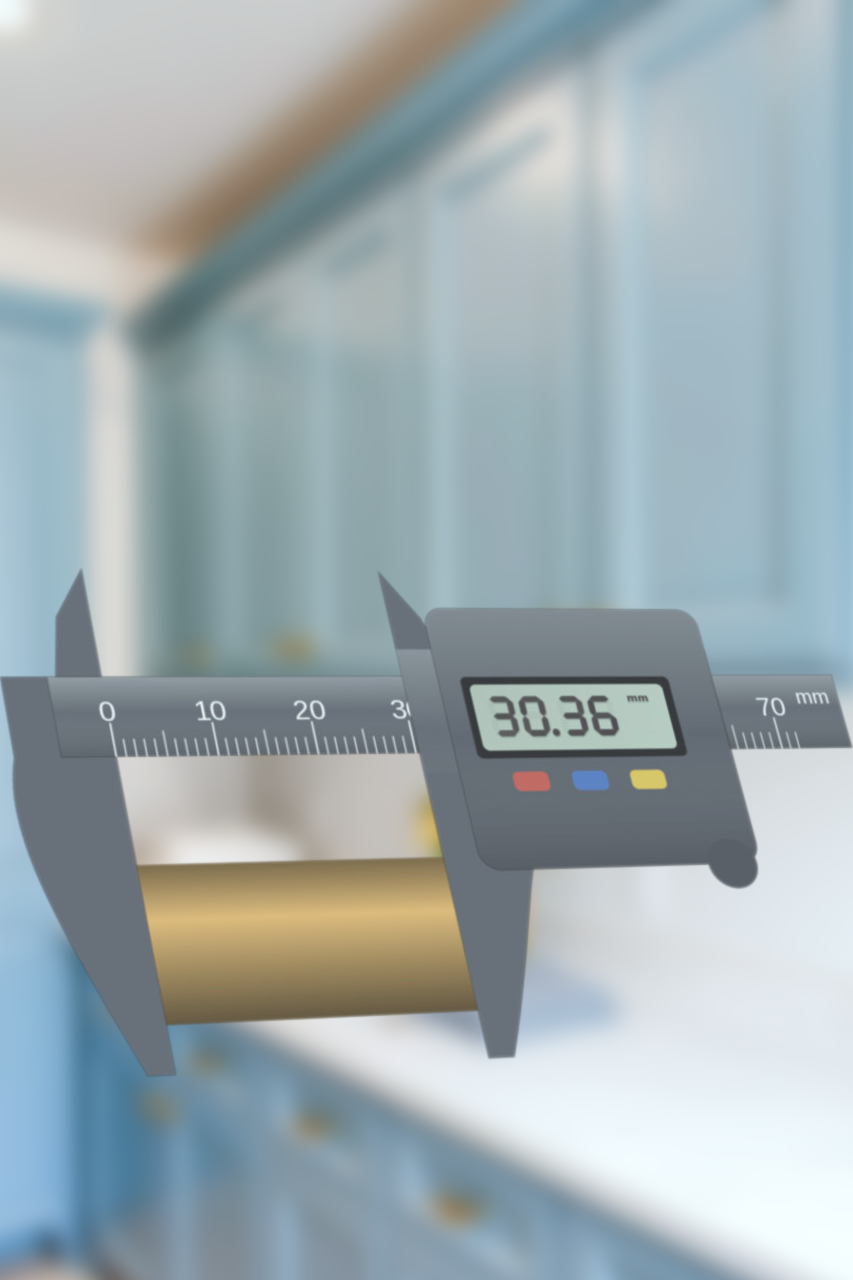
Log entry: 30.36mm
